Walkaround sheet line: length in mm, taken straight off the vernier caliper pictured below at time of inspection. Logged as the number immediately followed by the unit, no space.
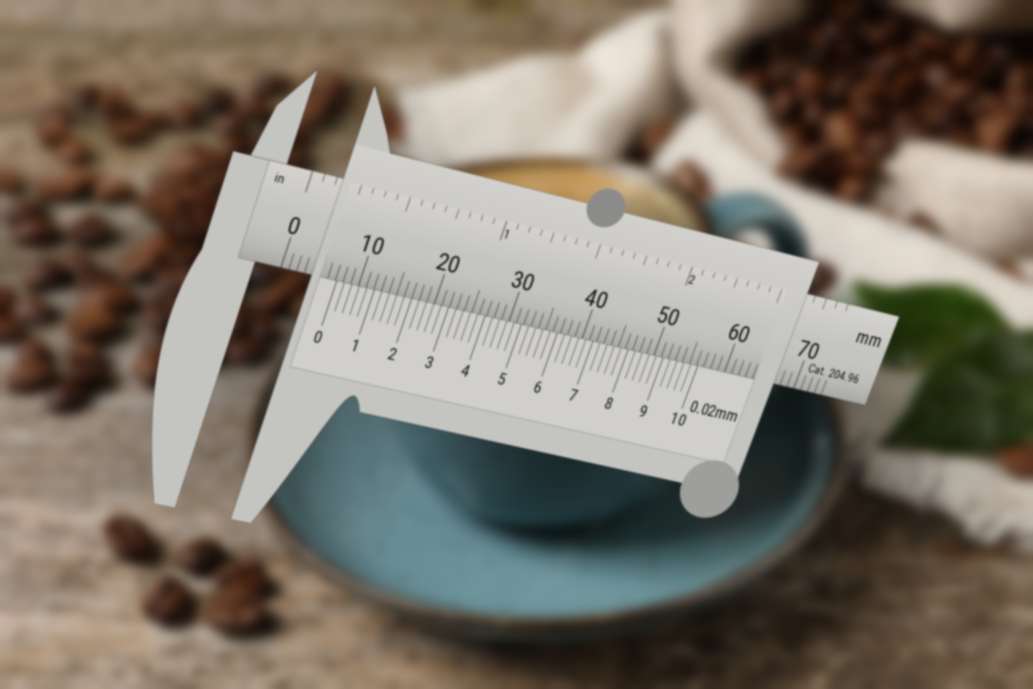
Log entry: 7.2mm
